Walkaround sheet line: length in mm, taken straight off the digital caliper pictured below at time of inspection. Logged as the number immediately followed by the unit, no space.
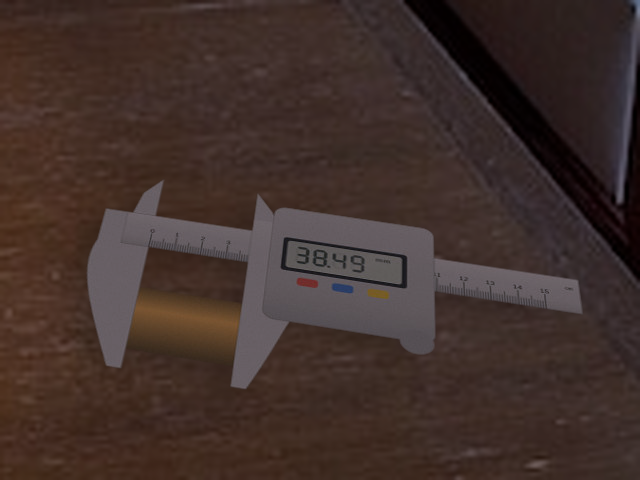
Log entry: 38.49mm
